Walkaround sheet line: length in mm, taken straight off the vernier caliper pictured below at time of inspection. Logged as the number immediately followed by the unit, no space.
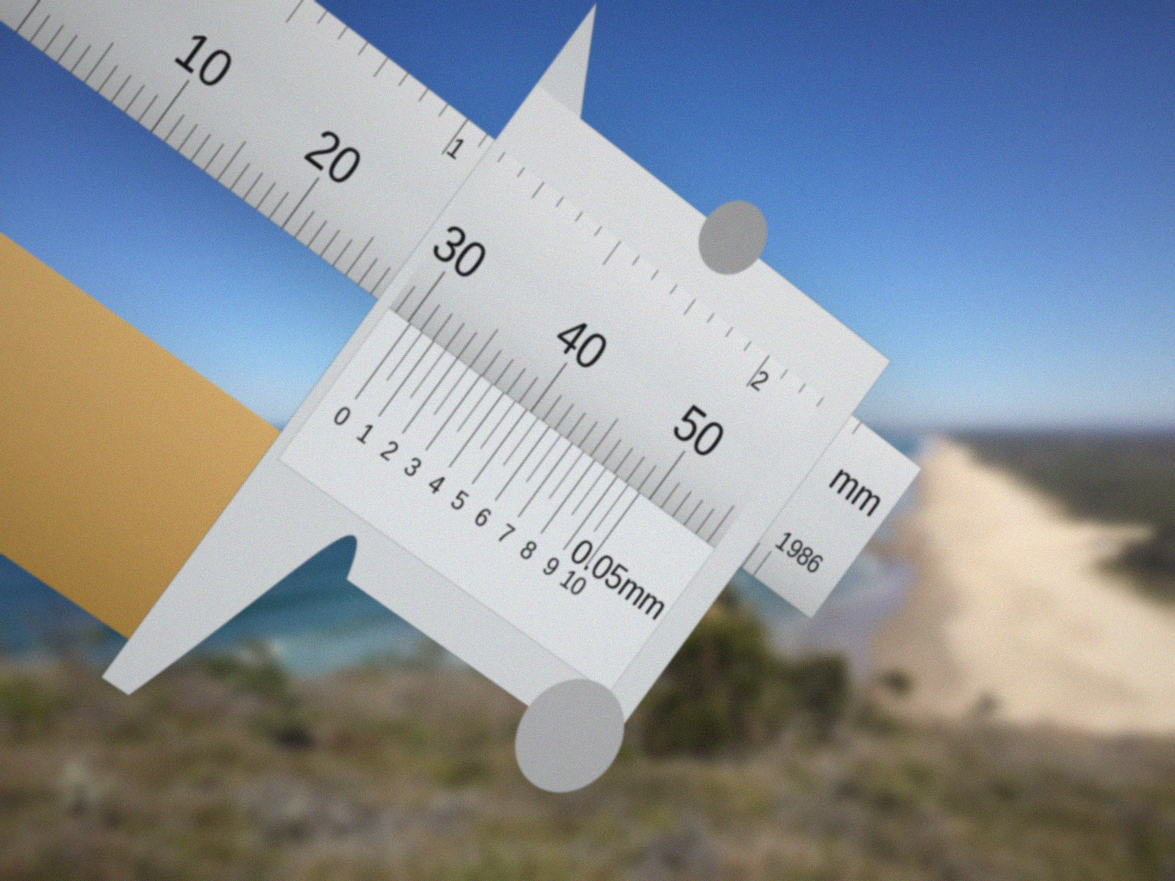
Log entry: 30.2mm
